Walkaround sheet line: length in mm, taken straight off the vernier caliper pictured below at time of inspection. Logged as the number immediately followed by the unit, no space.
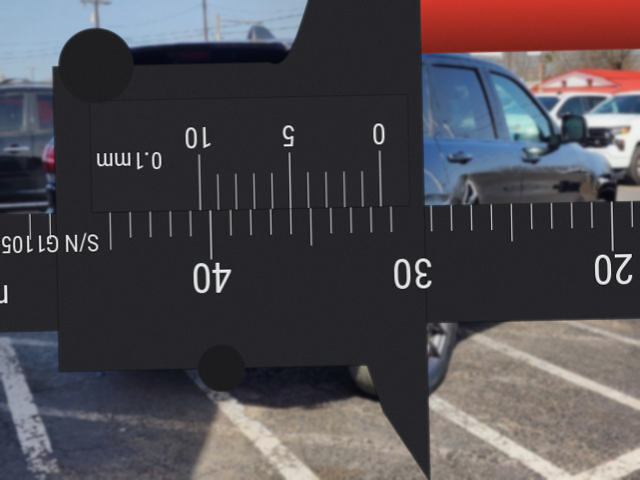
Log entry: 31.5mm
